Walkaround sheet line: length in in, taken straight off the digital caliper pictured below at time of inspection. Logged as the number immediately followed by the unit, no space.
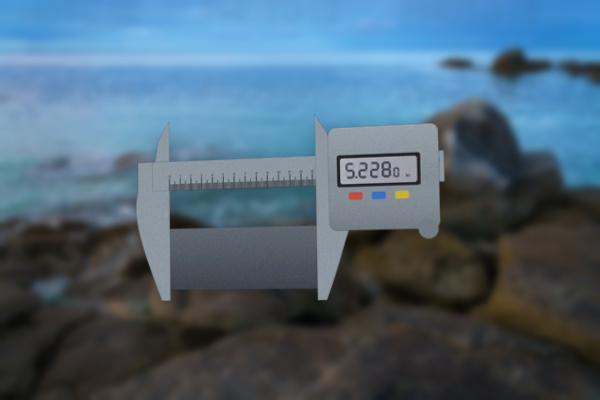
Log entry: 5.2280in
